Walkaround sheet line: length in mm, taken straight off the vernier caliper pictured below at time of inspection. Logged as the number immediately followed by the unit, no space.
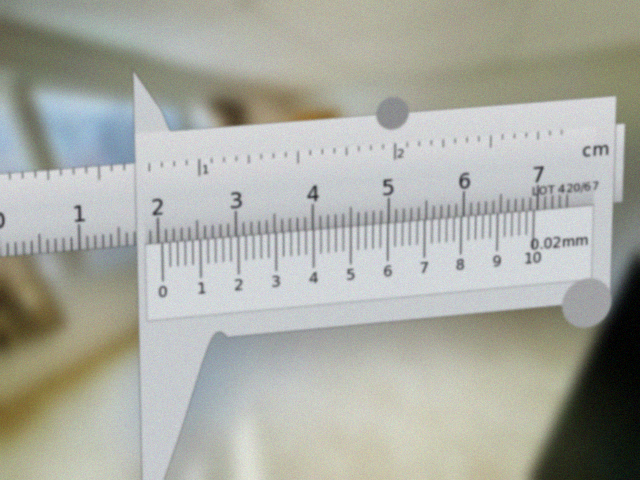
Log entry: 20.5mm
